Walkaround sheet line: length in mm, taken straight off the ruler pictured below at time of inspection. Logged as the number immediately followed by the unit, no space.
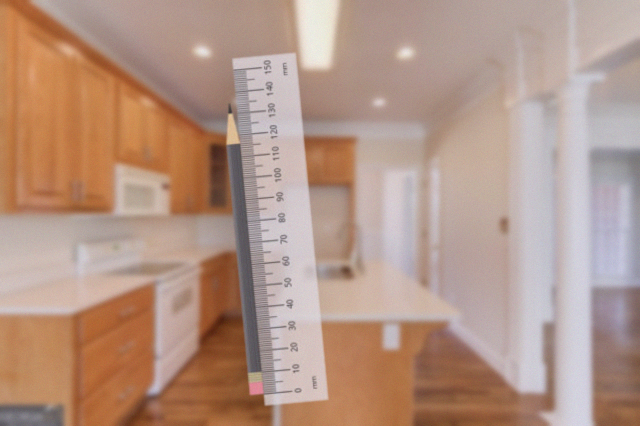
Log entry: 135mm
